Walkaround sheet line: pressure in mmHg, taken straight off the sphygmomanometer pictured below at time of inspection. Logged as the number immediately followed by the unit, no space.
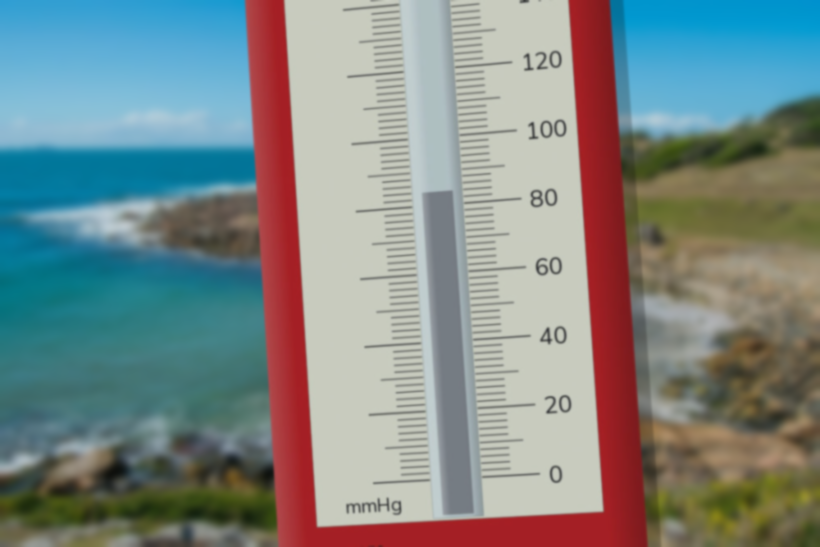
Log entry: 84mmHg
